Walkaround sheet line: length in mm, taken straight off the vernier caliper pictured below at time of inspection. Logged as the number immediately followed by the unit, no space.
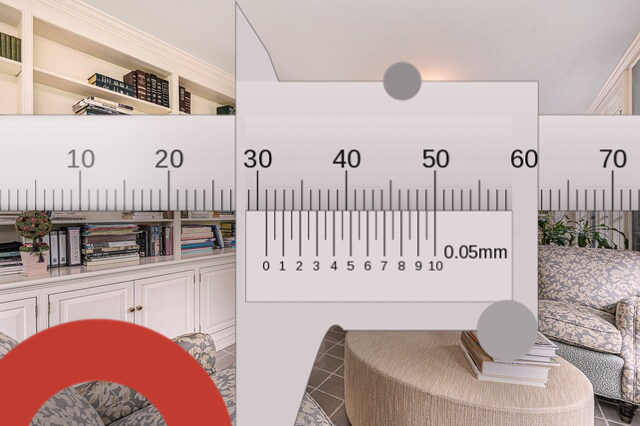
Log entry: 31.0mm
